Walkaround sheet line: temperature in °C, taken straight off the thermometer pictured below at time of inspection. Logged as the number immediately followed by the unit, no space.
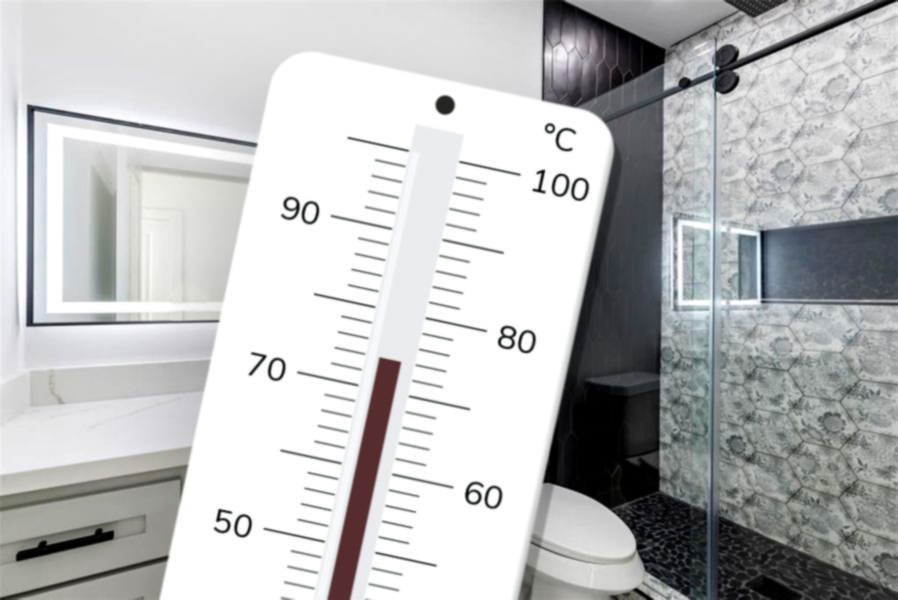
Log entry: 74°C
